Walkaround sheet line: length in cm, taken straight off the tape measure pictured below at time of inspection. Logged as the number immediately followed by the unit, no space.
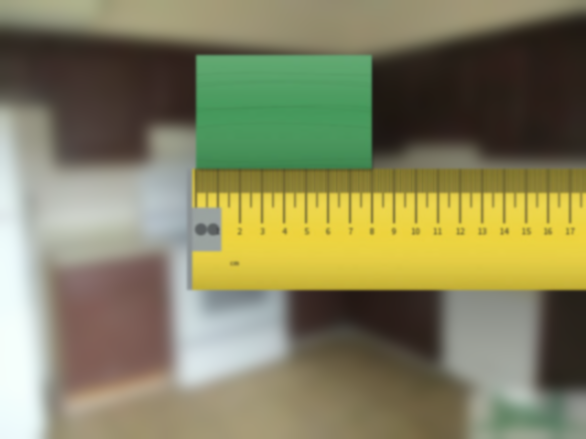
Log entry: 8cm
